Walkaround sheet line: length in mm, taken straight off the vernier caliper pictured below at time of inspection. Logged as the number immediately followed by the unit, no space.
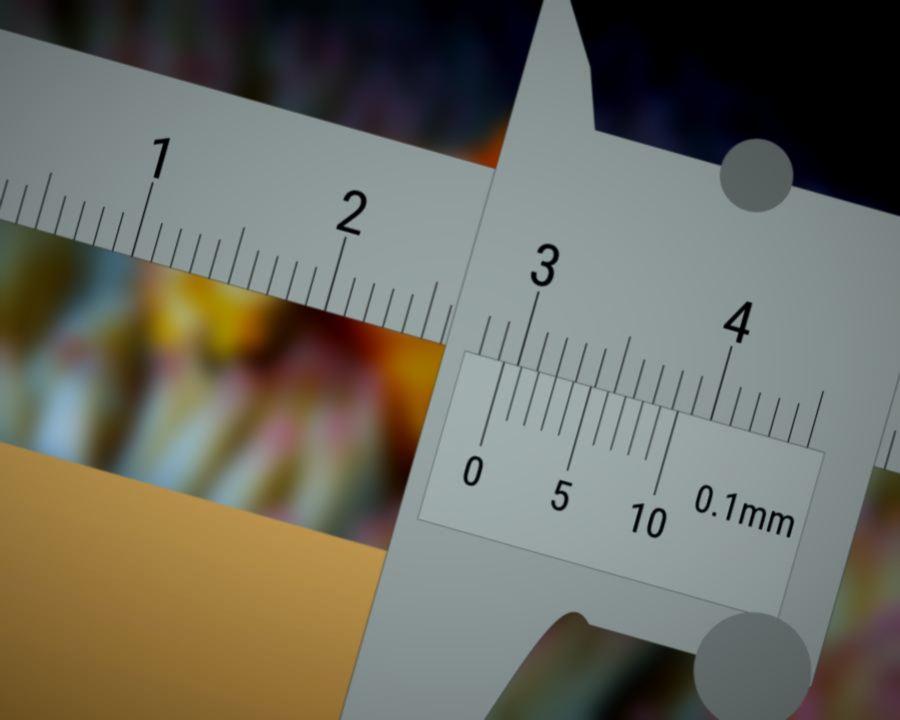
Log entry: 29.3mm
